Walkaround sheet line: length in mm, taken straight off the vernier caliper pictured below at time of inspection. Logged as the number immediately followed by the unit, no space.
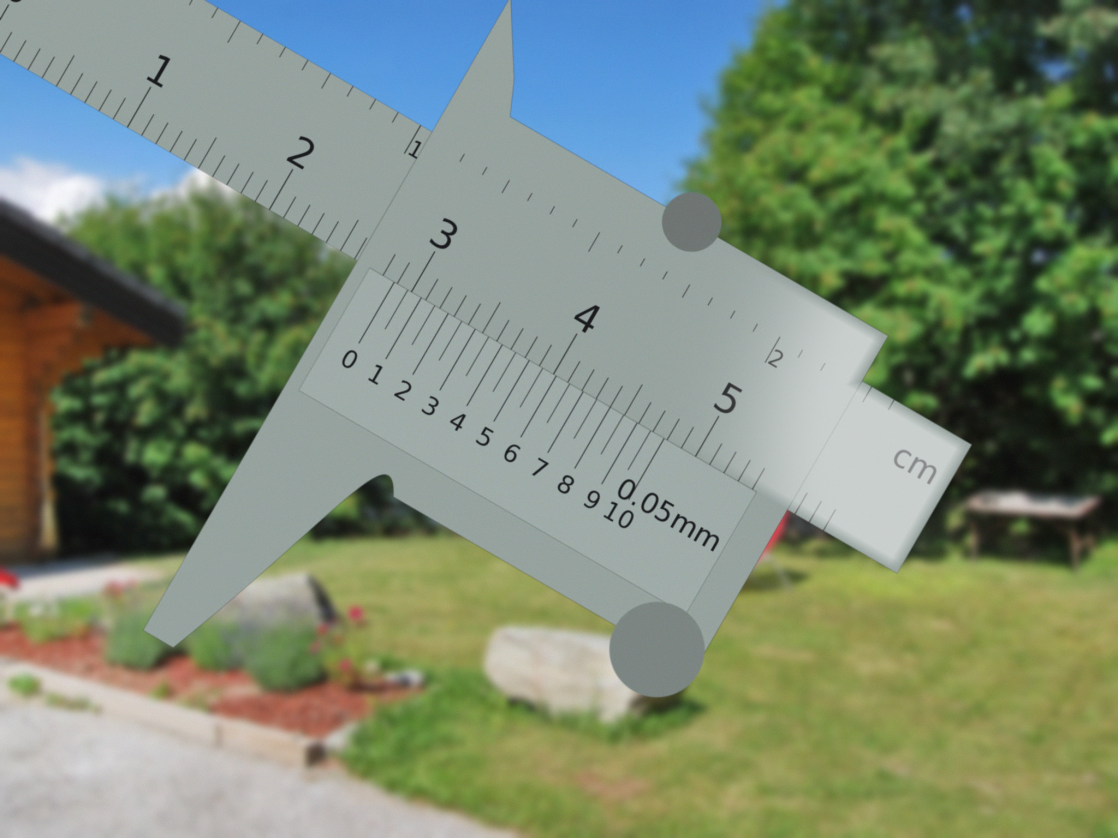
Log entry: 28.8mm
